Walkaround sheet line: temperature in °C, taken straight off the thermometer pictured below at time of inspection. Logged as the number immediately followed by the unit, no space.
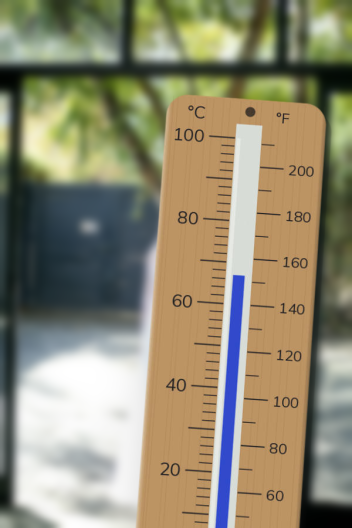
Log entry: 67°C
